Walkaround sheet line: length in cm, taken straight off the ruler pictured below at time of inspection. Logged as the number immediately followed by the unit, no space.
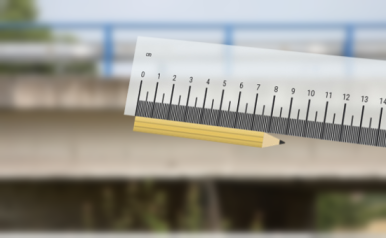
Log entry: 9cm
